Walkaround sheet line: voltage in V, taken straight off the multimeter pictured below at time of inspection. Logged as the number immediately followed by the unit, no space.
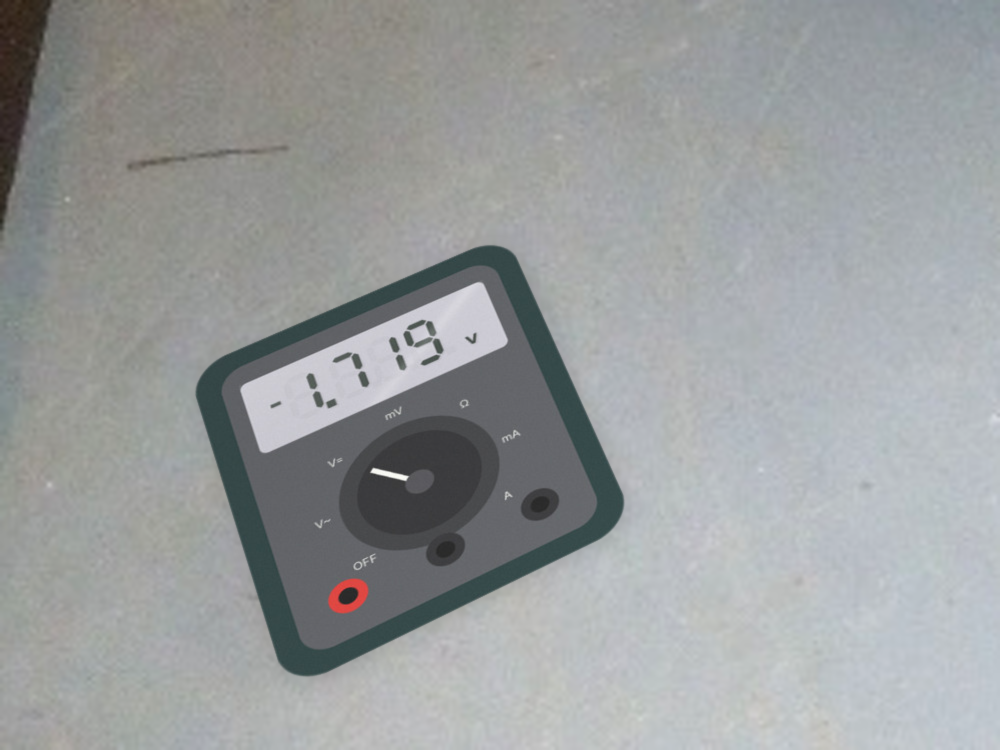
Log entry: -1.719V
